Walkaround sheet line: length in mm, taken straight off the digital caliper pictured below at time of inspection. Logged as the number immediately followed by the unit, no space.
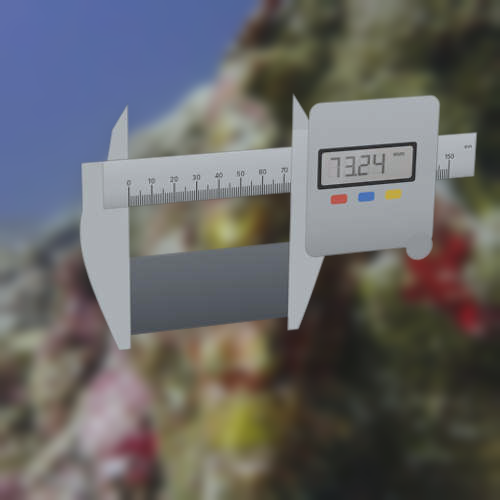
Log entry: 73.24mm
